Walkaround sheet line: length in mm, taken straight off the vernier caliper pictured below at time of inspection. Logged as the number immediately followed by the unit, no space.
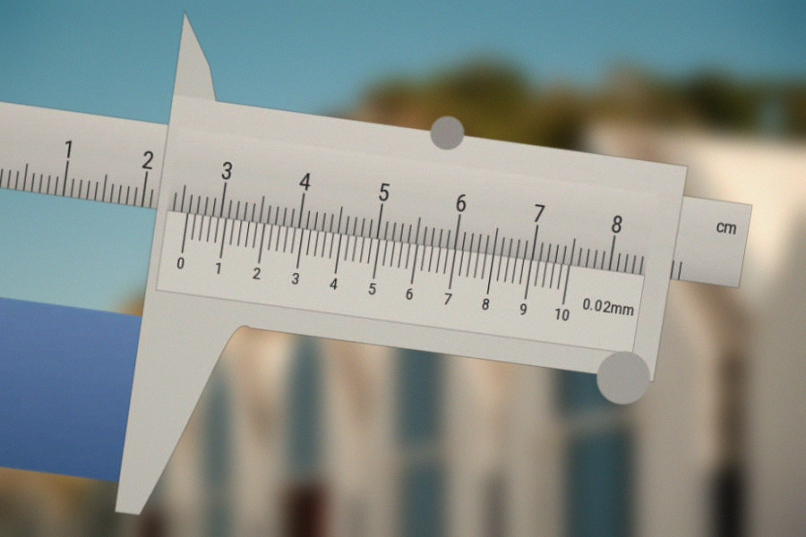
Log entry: 25.8mm
